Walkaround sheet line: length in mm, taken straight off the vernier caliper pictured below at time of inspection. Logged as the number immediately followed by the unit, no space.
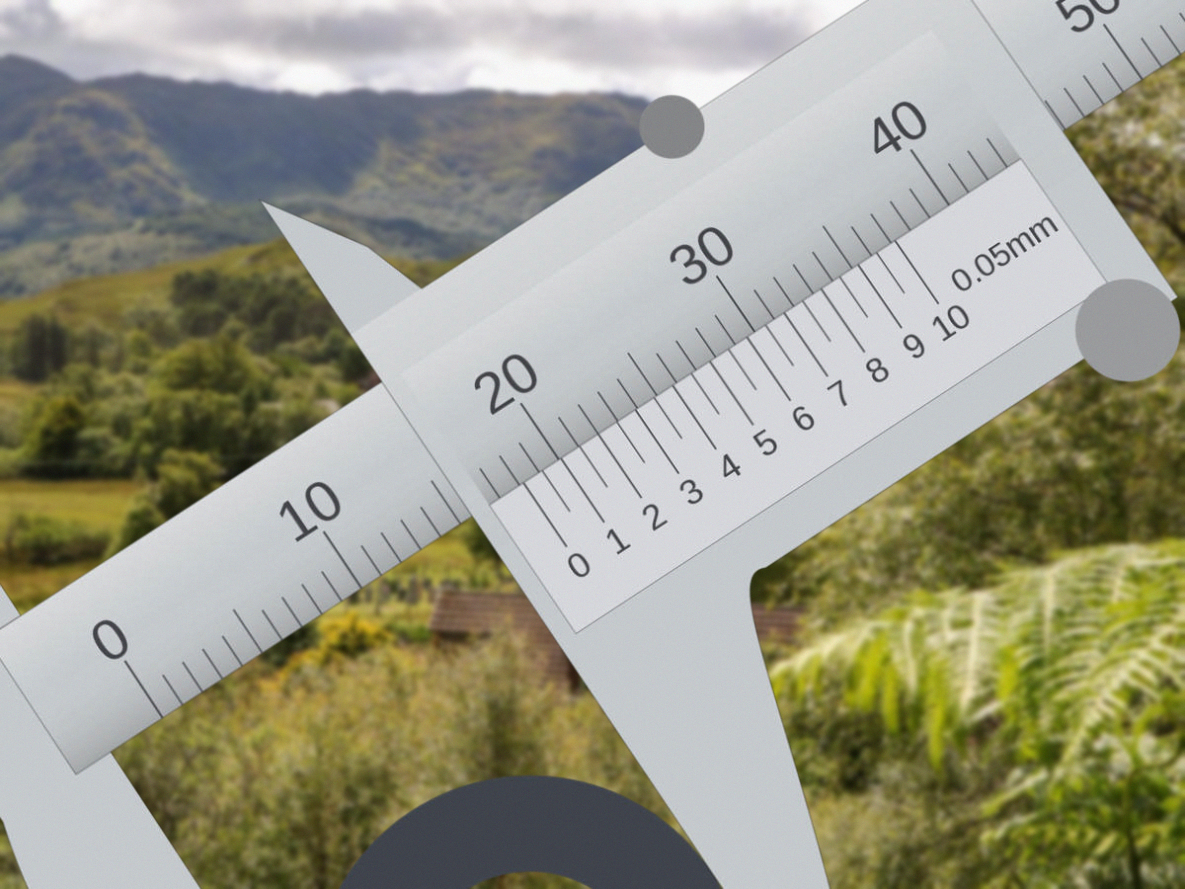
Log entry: 18.20mm
